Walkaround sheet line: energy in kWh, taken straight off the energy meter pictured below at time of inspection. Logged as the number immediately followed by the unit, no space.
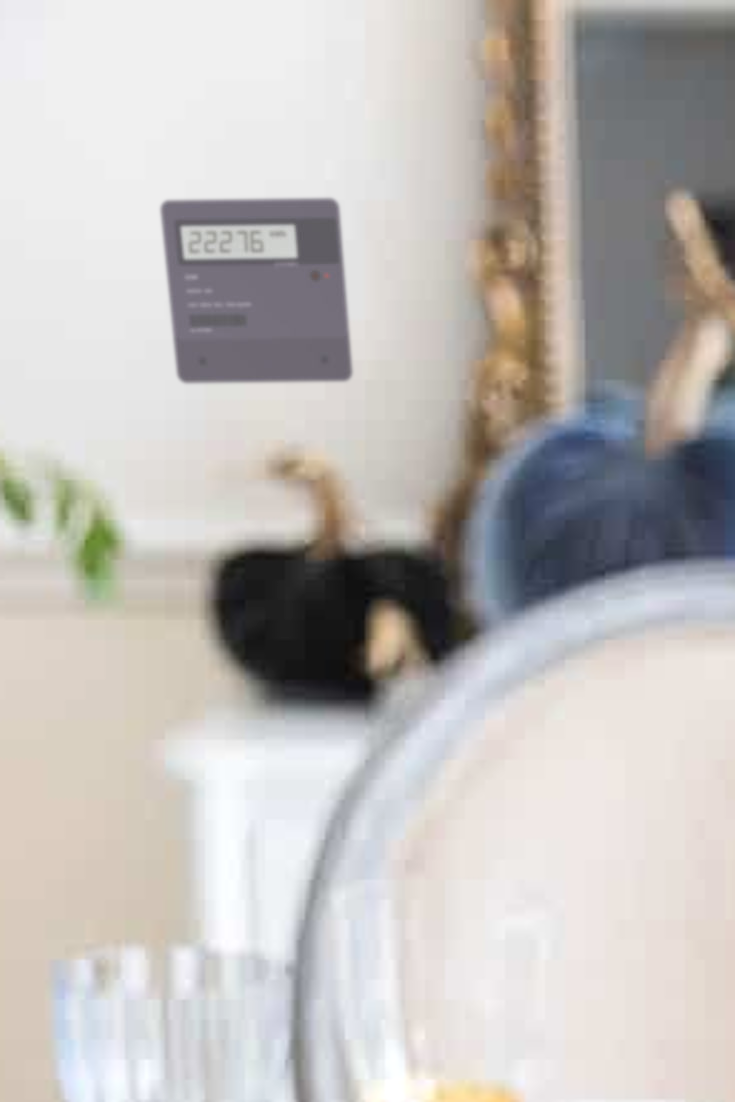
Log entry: 22276kWh
